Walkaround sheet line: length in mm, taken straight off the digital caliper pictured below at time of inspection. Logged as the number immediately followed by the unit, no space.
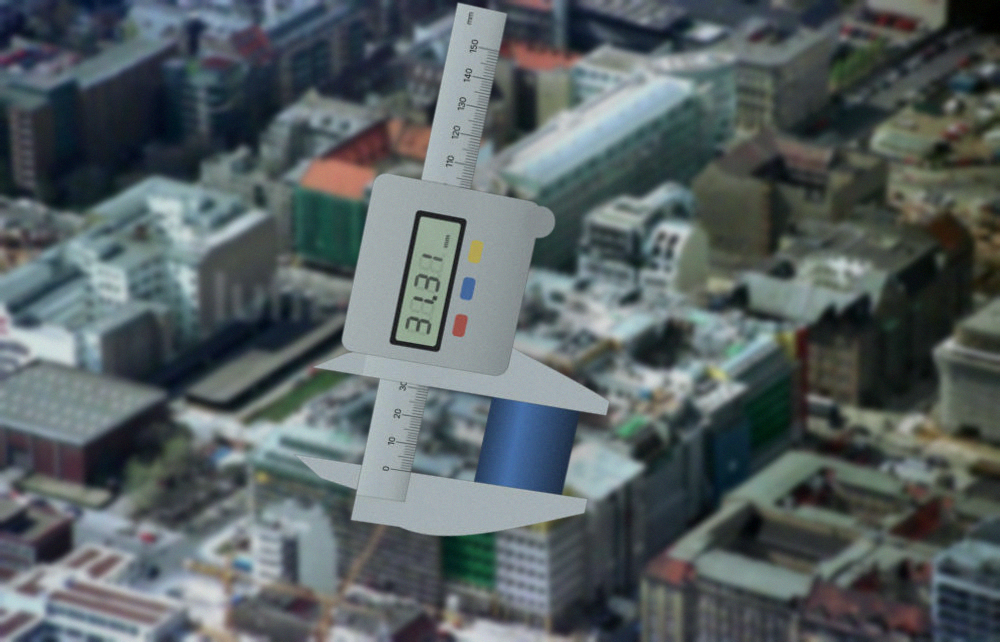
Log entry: 31.31mm
